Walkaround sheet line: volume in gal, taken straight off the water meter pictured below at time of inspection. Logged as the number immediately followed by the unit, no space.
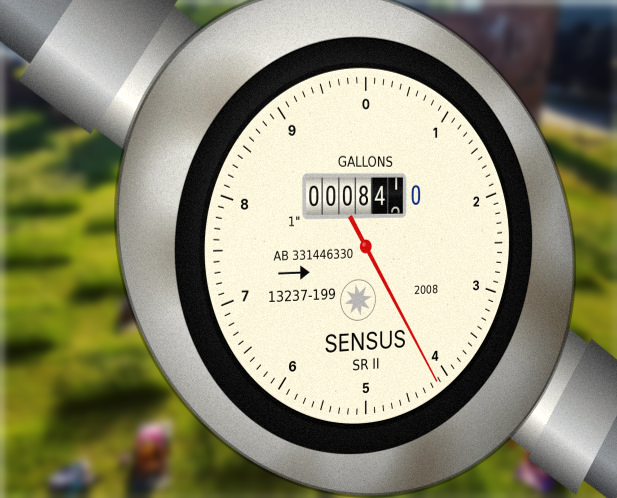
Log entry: 8414.1gal
